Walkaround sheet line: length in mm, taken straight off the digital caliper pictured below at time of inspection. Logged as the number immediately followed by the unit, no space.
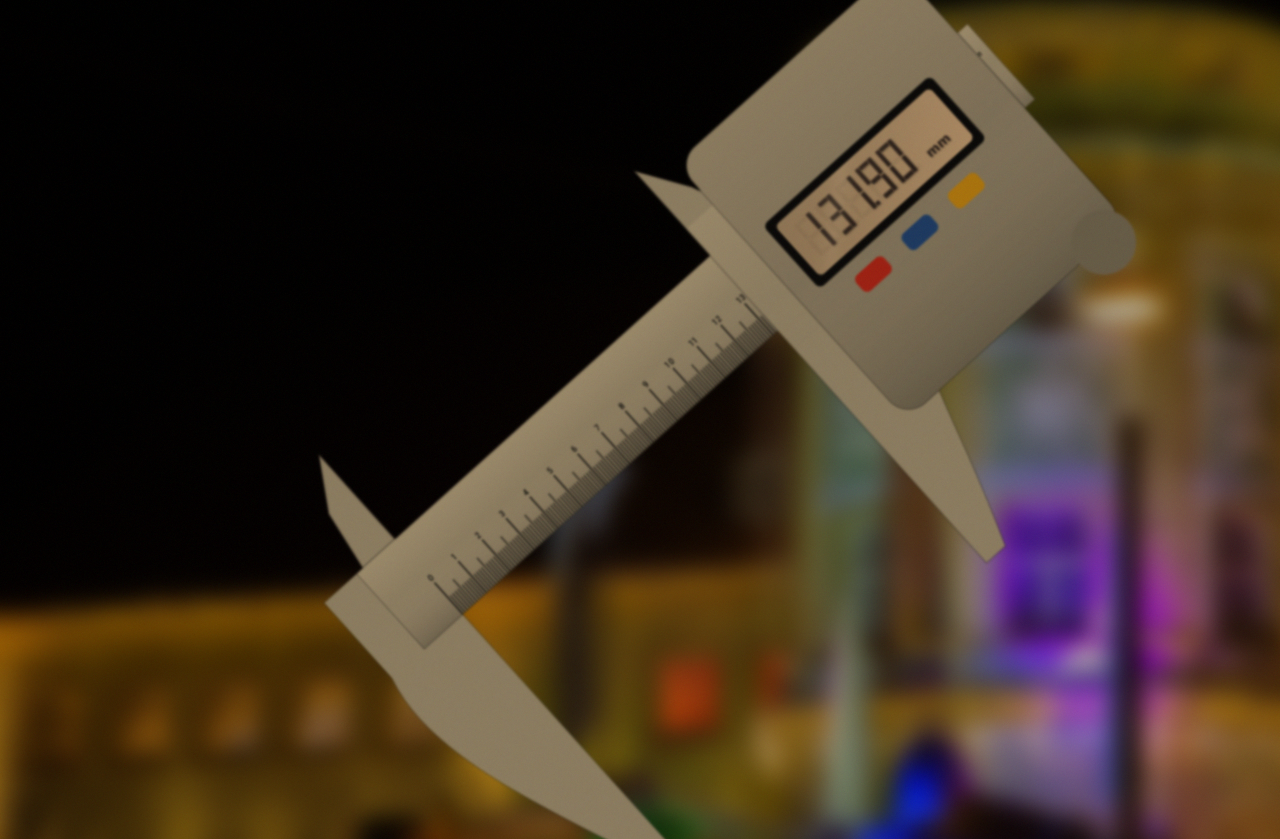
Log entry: 131.90mm
